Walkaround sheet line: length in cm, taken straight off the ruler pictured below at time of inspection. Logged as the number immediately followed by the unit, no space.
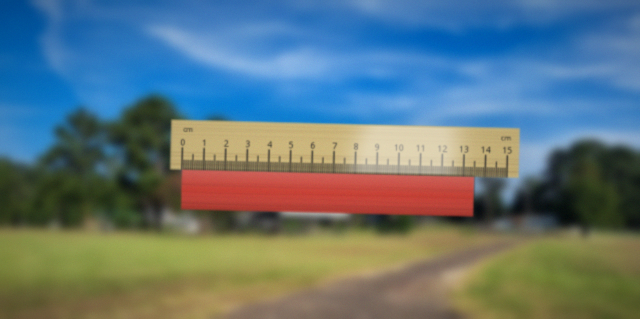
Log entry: 13.5cm
